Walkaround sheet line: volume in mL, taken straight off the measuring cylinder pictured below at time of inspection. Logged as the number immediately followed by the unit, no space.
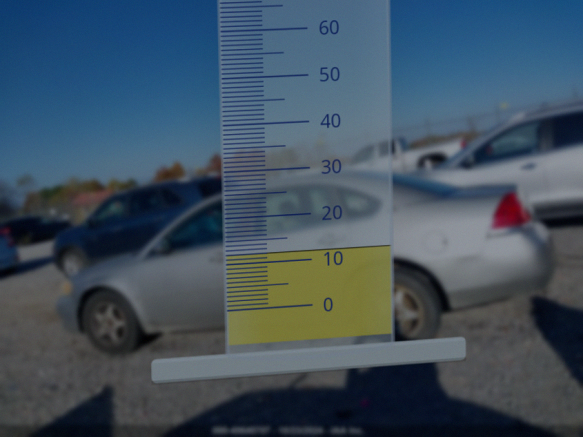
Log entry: 12mL
